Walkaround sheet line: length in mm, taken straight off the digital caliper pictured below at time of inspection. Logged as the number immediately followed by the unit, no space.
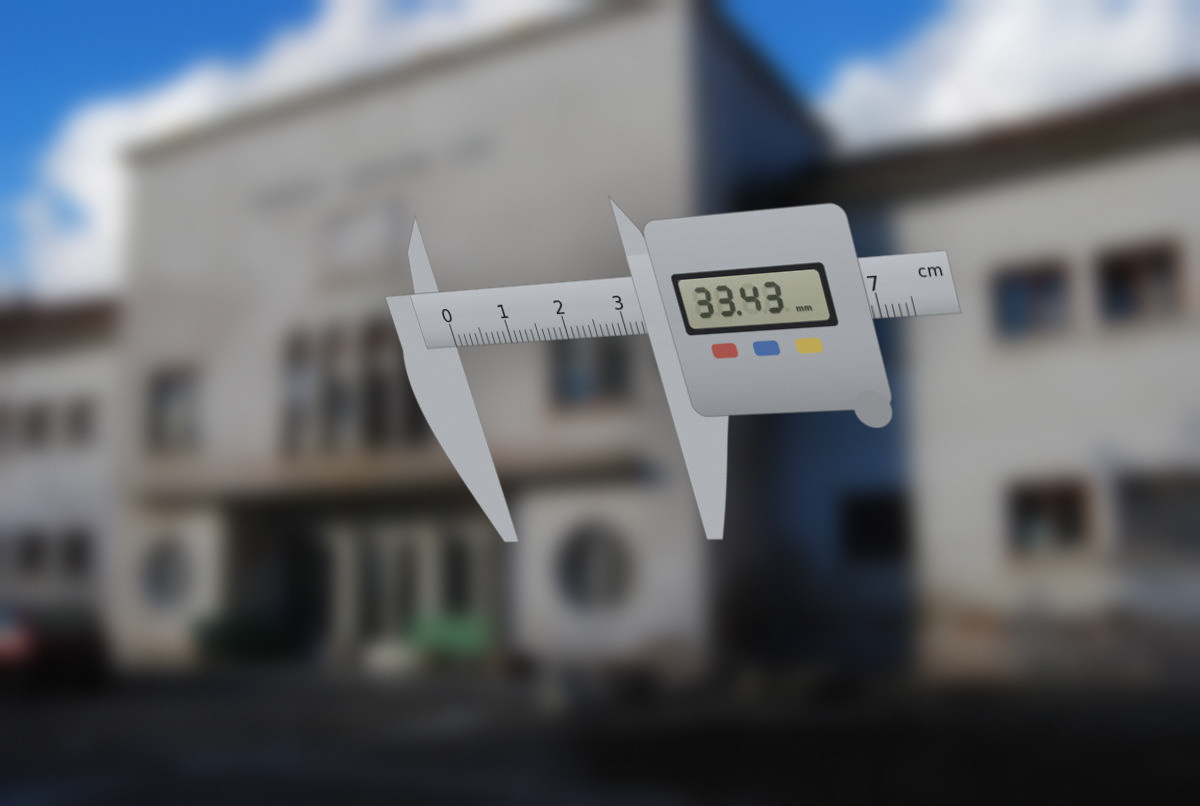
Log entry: 33.43mm
